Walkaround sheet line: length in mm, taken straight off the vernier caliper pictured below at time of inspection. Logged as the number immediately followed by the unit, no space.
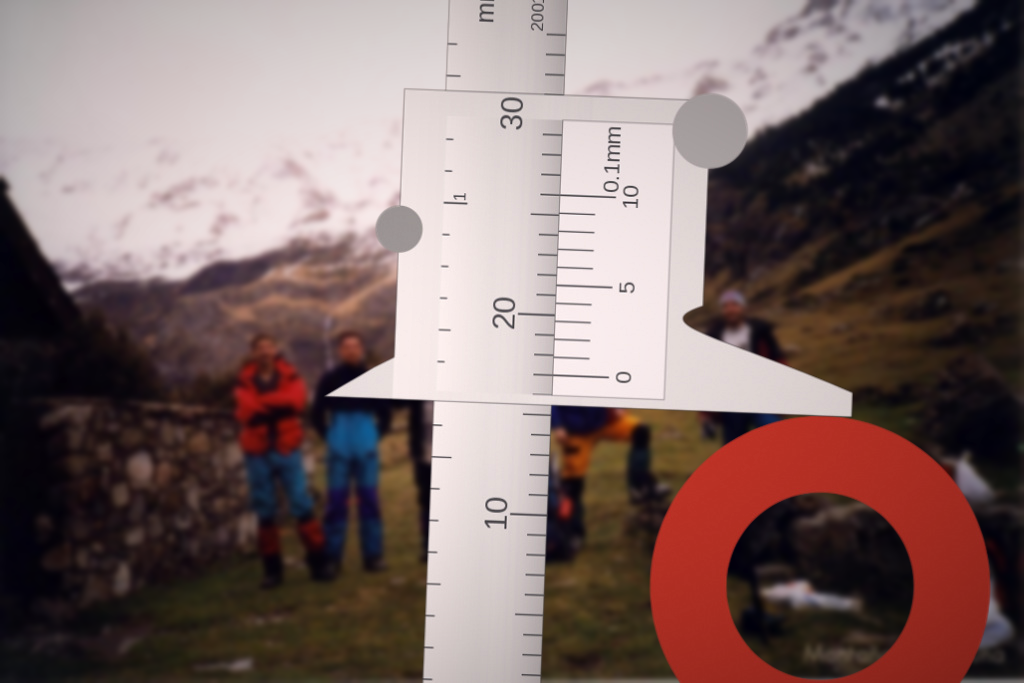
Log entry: 17.0mm
